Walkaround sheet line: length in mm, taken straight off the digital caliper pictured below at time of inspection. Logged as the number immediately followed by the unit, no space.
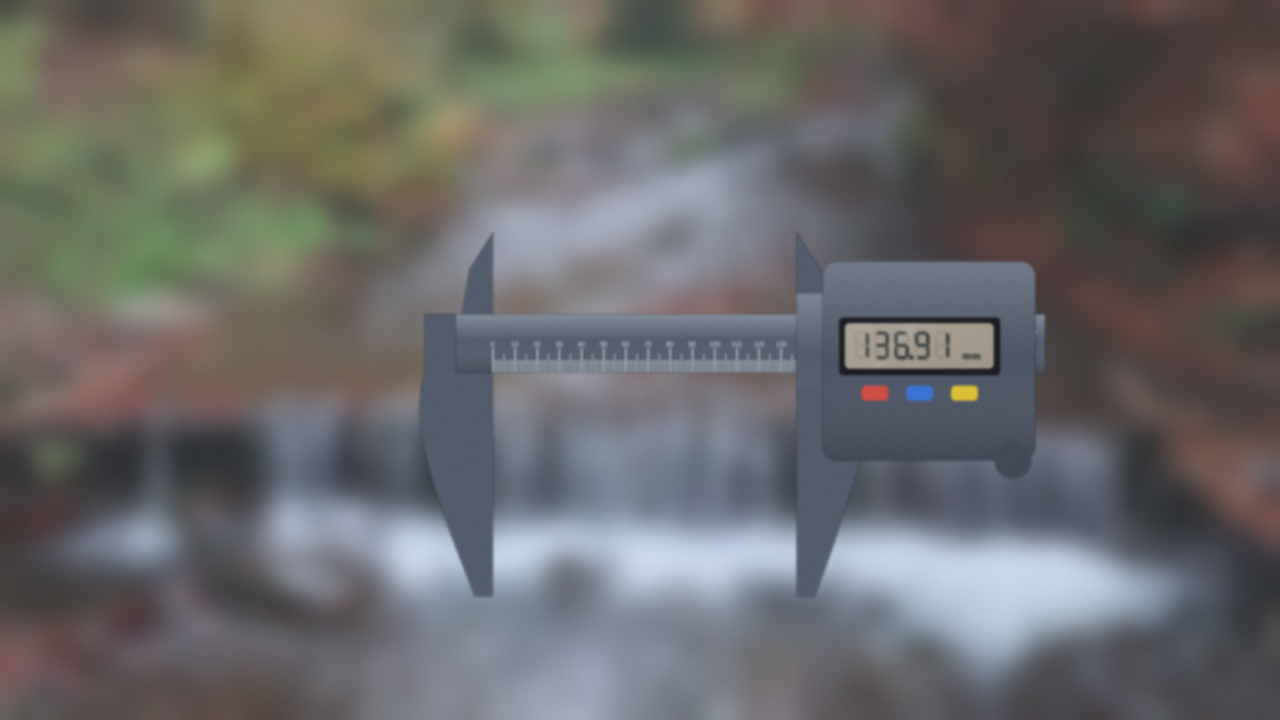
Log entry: 136.91mm
